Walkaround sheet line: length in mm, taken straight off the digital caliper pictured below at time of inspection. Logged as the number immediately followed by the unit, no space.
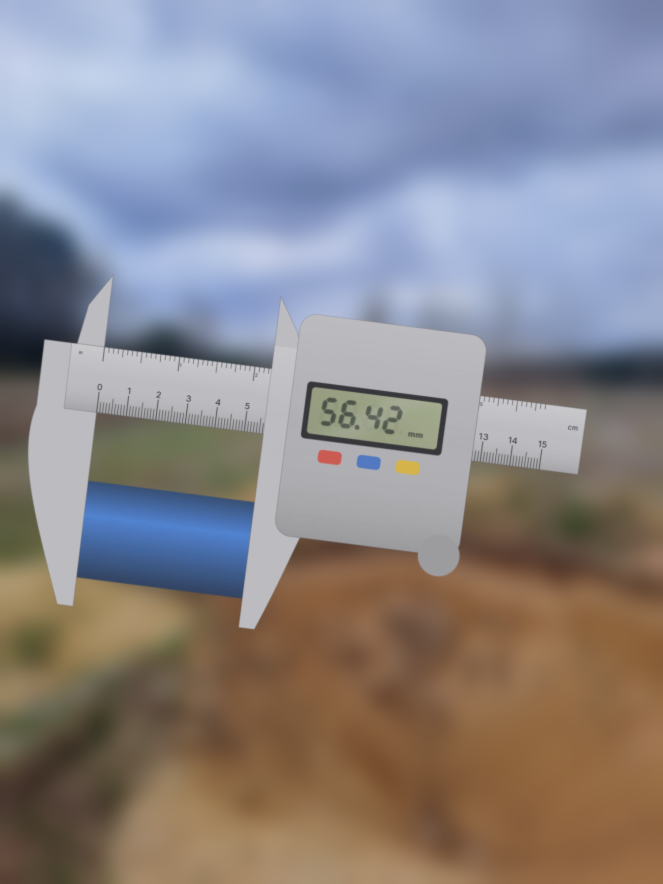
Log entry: 56.42mm
